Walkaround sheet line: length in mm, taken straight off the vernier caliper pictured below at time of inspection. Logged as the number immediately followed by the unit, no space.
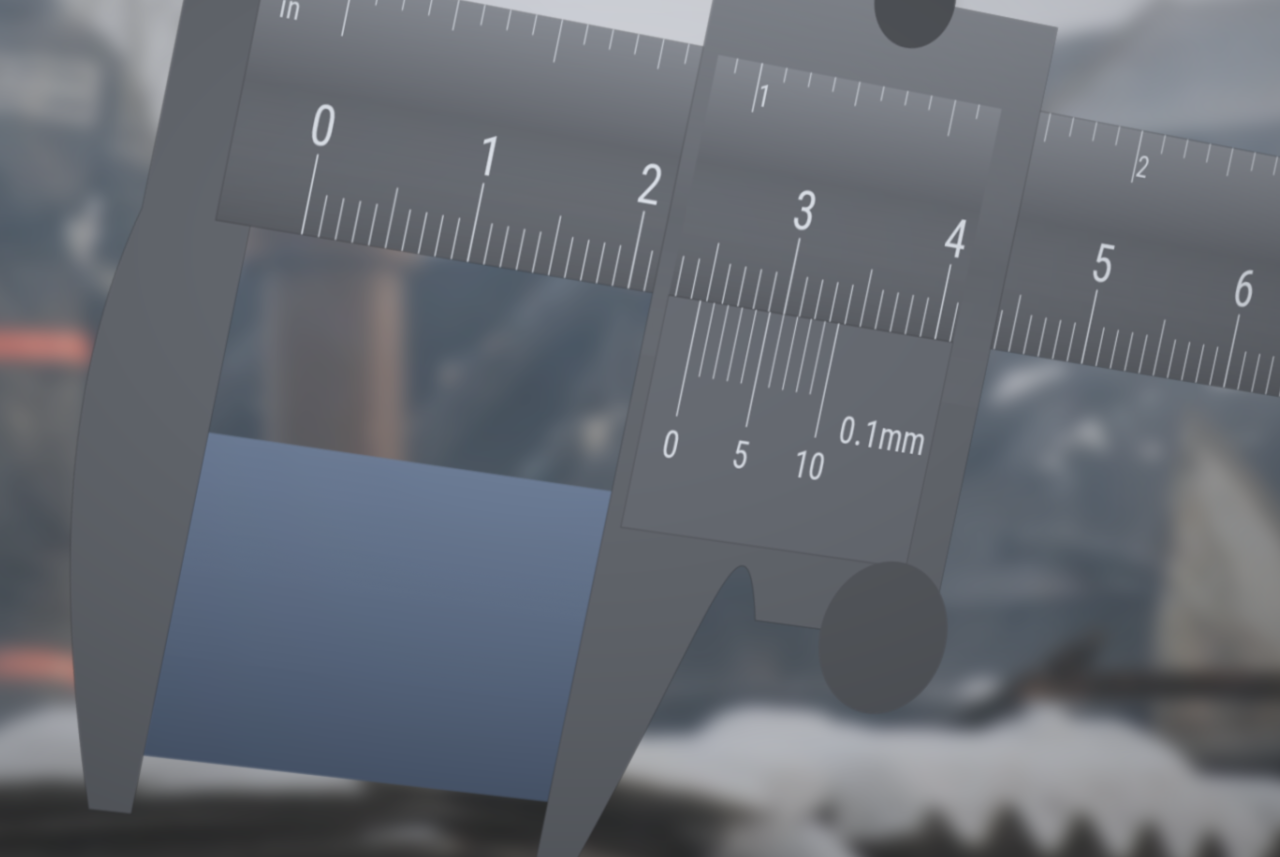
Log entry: 24.6mm
